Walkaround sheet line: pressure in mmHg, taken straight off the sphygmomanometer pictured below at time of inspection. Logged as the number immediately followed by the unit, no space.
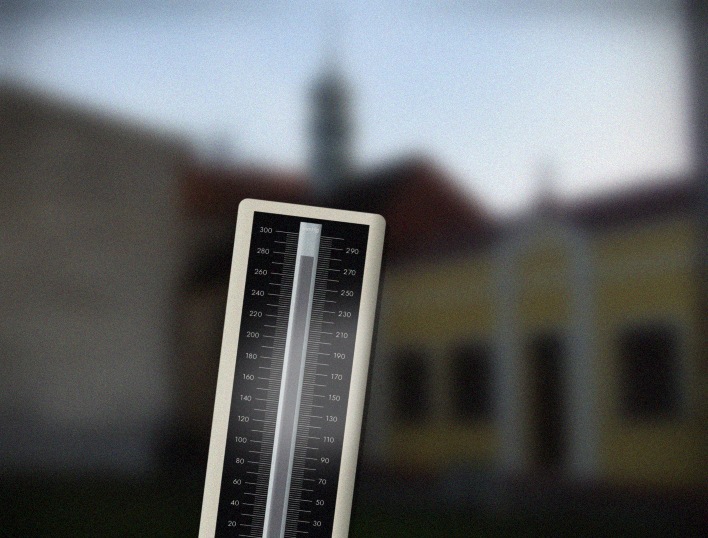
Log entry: 280mmHg
